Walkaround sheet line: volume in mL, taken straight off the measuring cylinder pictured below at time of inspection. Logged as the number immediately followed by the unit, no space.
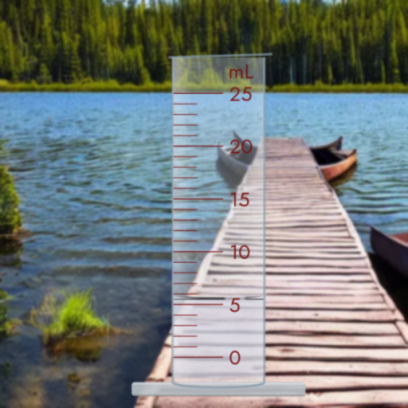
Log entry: 5.5mL
